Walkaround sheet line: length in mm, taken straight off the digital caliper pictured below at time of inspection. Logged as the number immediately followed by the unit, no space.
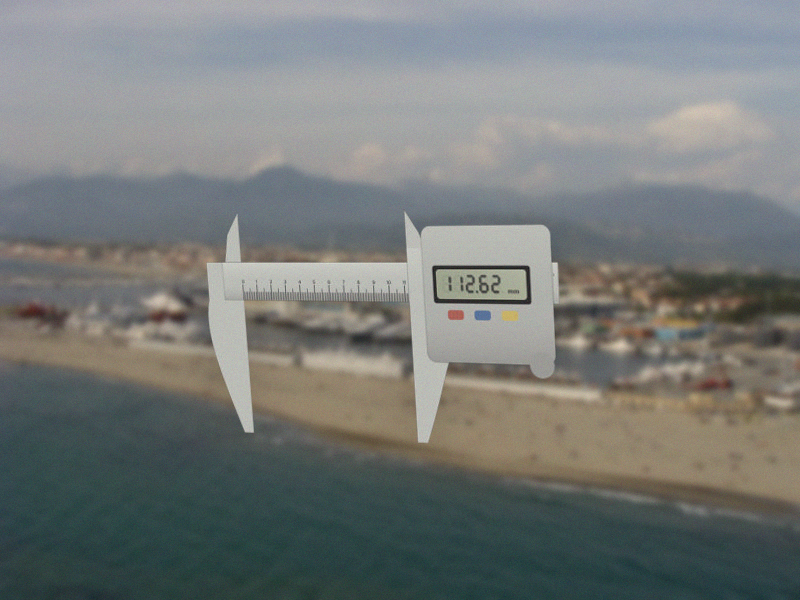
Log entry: 112.62mm
